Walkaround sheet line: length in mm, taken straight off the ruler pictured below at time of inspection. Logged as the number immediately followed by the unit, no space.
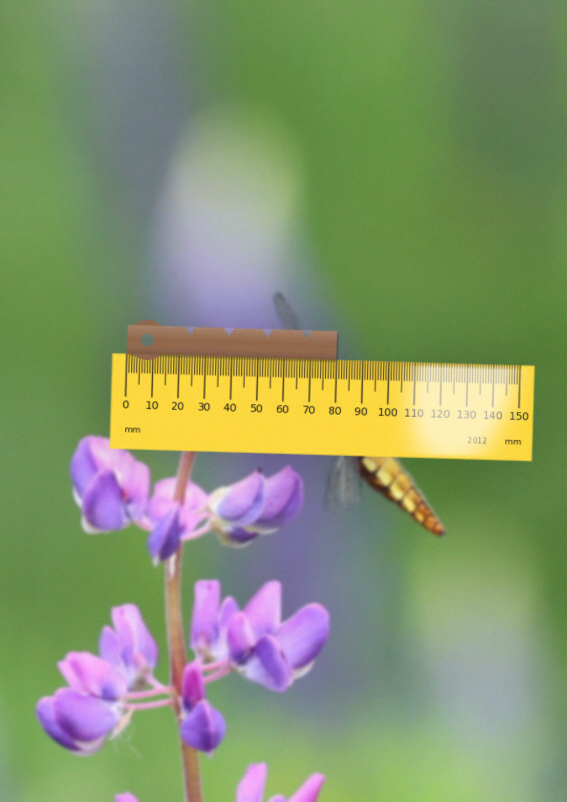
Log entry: 80mm
